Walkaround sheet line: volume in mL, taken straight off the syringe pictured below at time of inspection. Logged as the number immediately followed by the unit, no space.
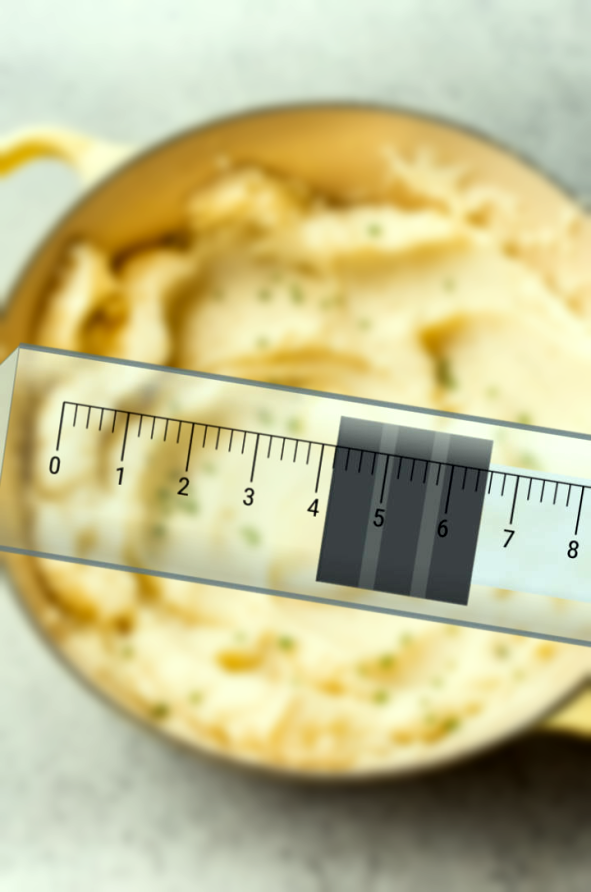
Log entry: 4.2mL
